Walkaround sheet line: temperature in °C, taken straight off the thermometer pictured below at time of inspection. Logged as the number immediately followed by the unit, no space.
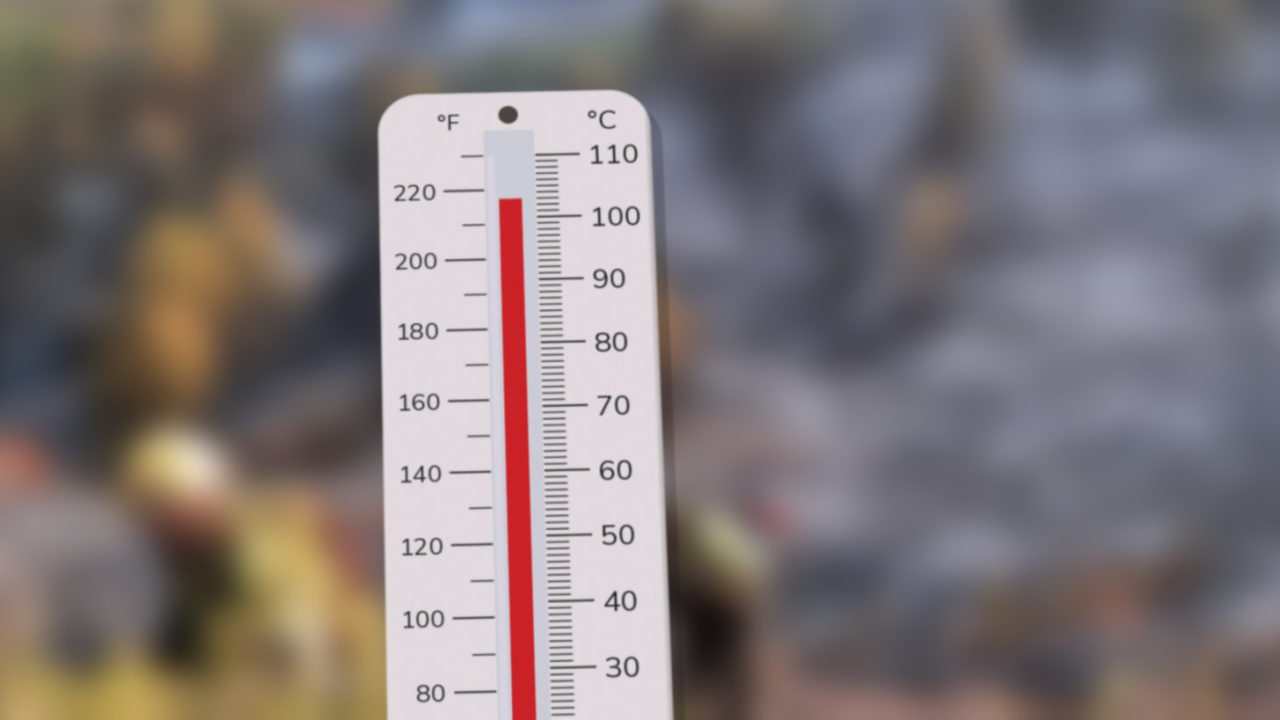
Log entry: 103°C
